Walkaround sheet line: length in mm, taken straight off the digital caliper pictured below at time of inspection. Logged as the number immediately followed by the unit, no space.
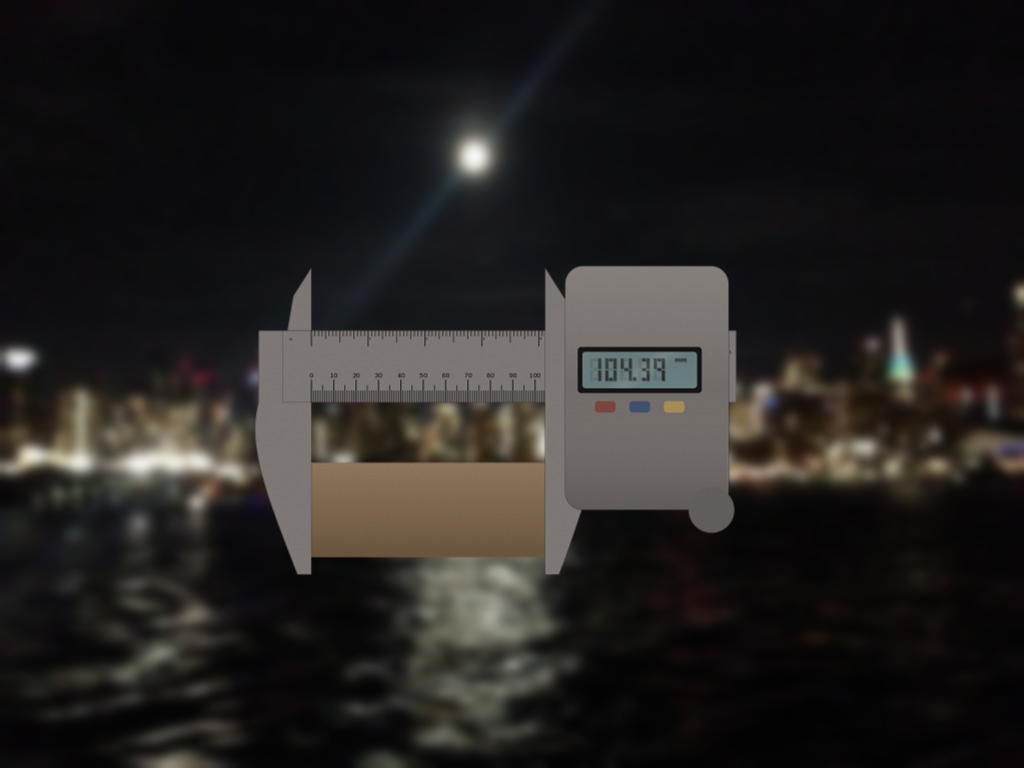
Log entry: 104.39mm
